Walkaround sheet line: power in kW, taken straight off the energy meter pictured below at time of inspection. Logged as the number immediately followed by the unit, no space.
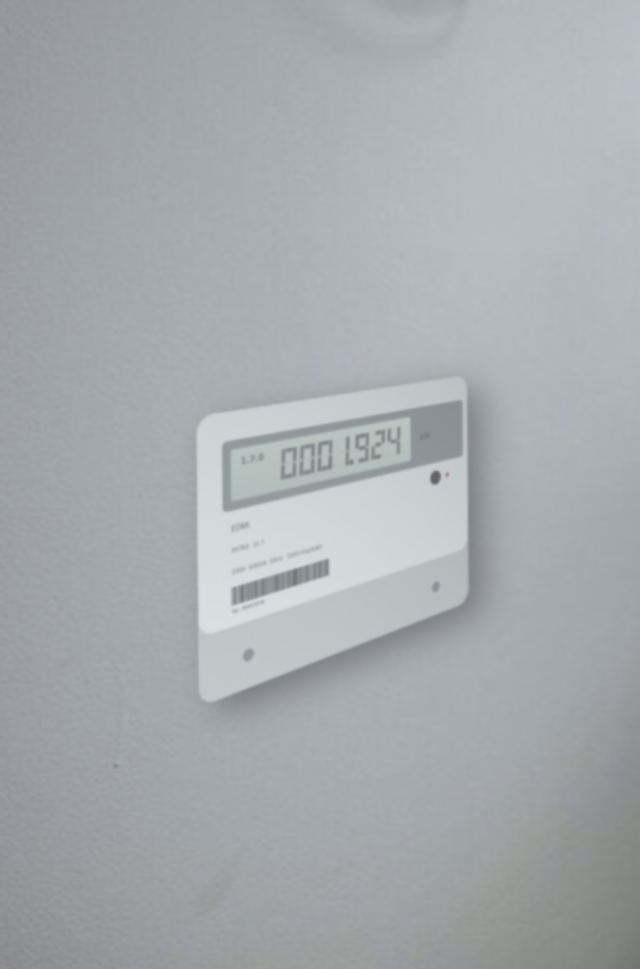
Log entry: 1.924kW
